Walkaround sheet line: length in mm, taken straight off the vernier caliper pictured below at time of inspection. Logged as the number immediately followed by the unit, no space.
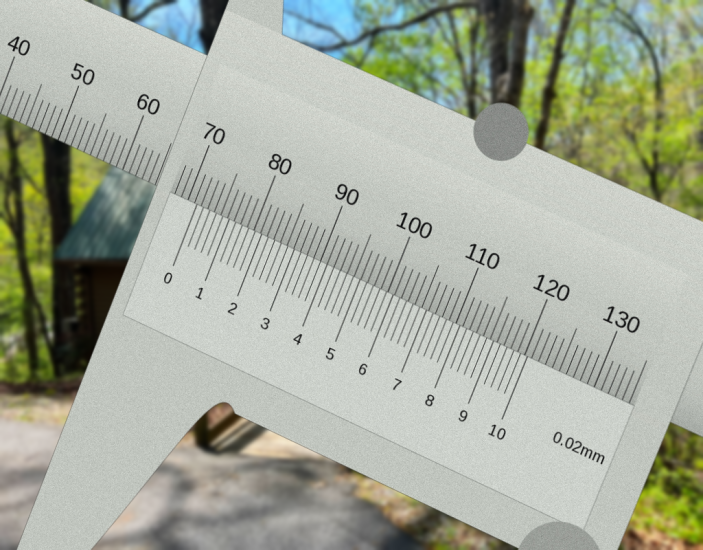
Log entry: 71.4mm
